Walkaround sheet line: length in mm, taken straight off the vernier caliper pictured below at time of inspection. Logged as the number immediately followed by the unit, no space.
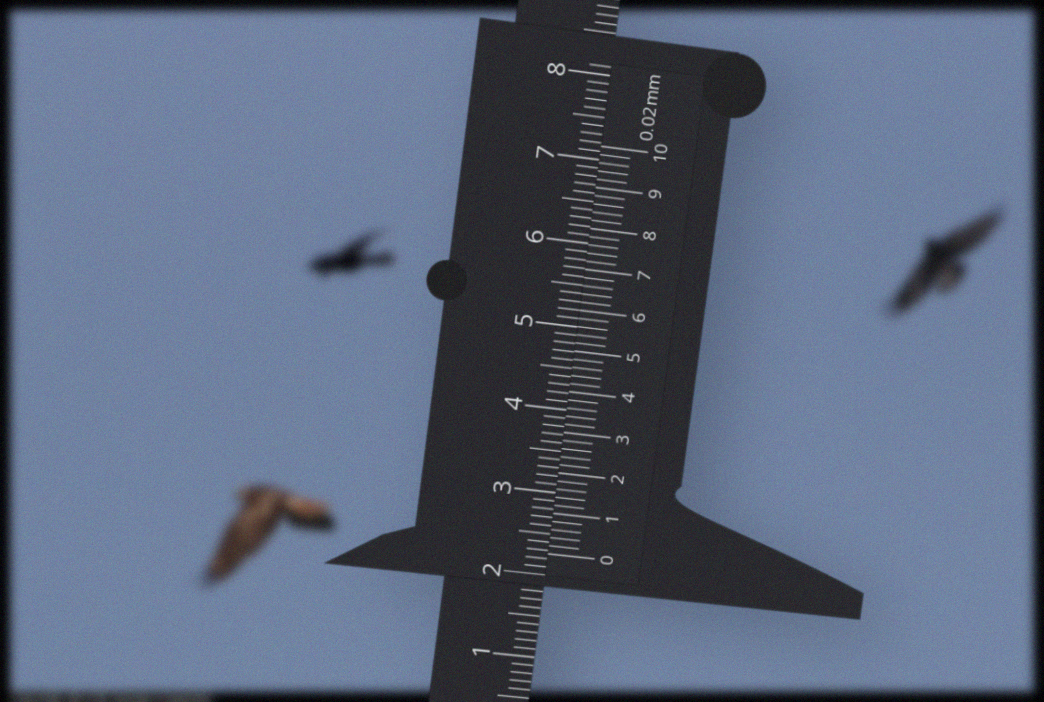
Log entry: 22.6mm
